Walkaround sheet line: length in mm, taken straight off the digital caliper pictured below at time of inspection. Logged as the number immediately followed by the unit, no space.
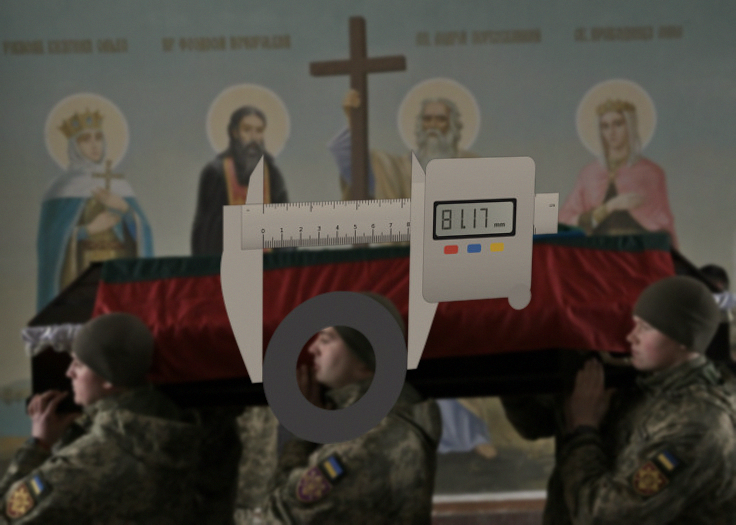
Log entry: 81.17mm
